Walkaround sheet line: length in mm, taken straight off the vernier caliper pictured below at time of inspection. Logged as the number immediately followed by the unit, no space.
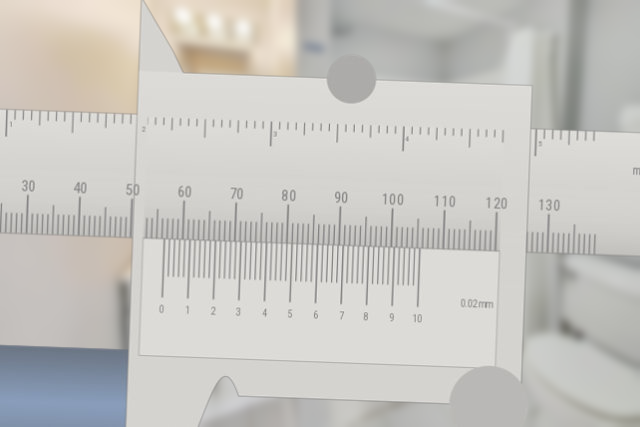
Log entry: 56.5mm
